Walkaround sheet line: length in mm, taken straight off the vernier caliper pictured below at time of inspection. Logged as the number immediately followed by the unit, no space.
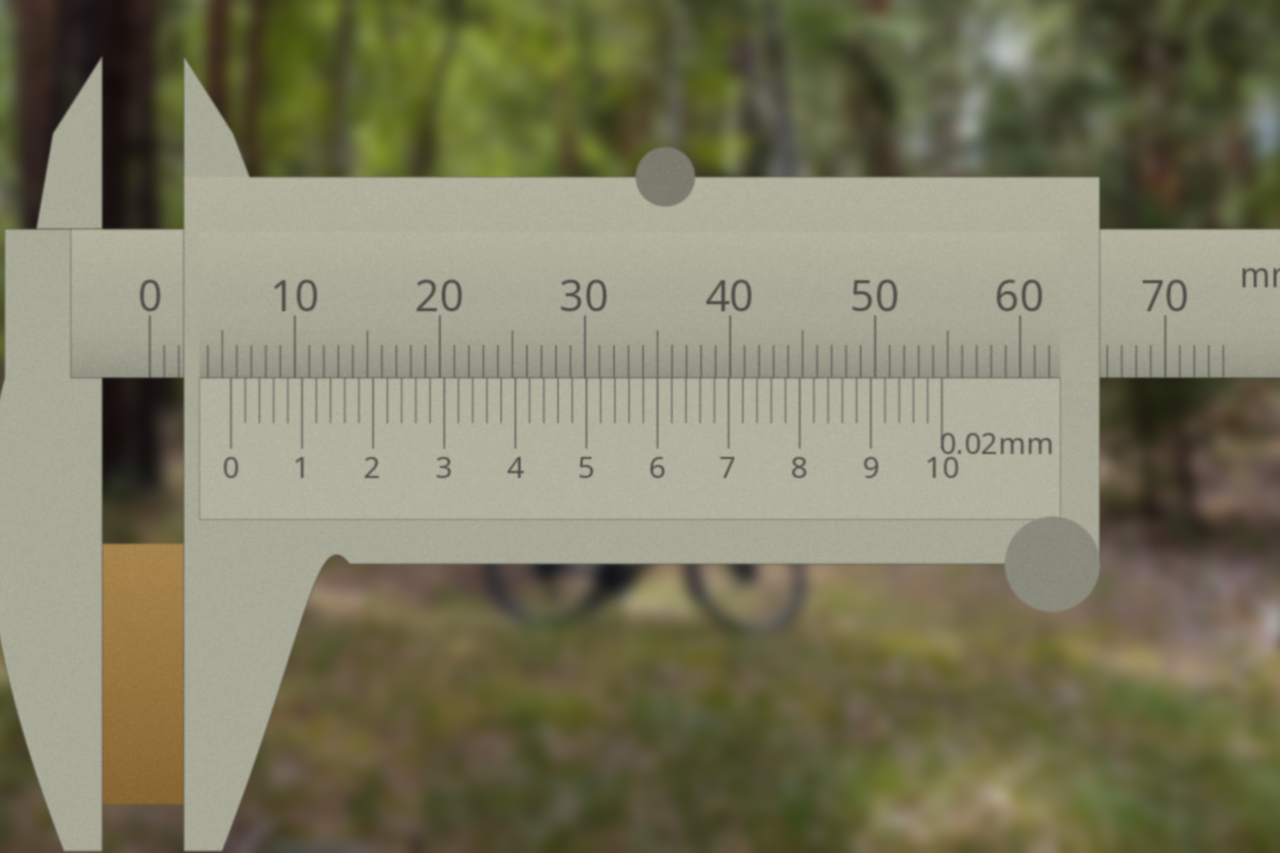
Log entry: 5.6mm
